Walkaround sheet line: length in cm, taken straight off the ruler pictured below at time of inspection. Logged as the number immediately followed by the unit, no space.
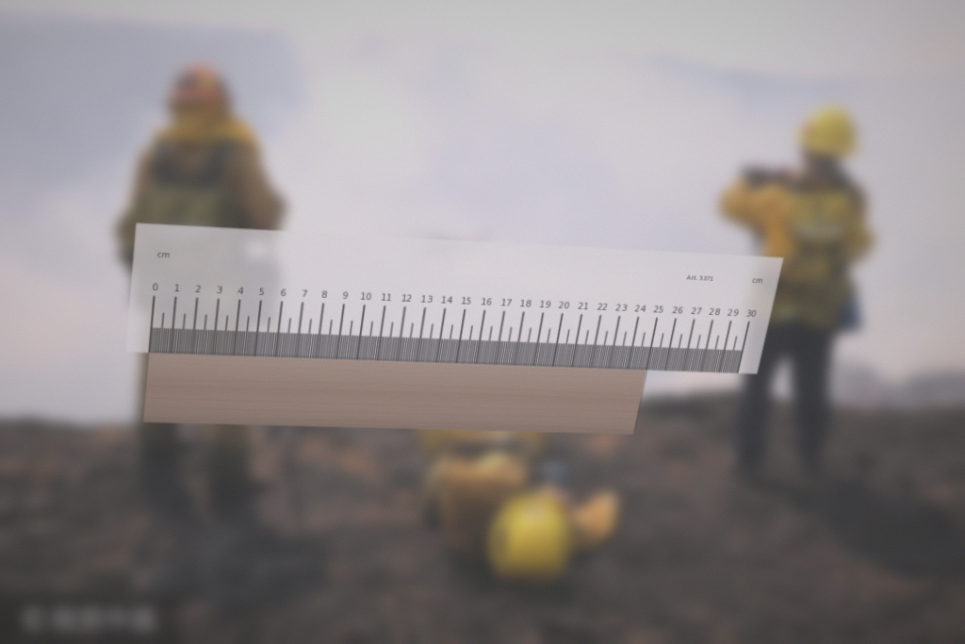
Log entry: 25cm
